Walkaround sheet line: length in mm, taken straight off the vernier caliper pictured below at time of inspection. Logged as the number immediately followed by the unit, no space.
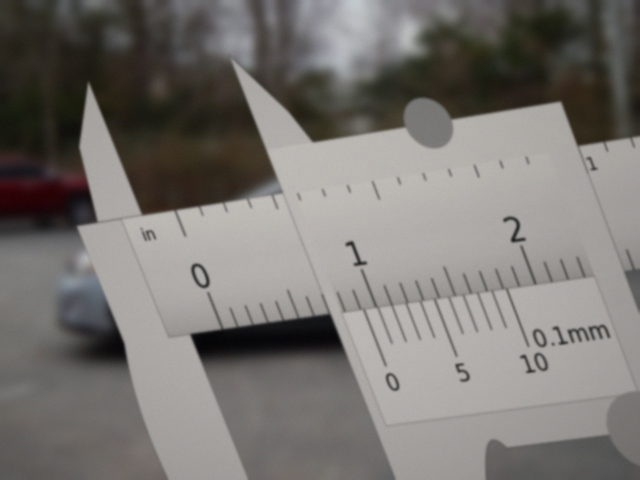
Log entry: 9.2mm
